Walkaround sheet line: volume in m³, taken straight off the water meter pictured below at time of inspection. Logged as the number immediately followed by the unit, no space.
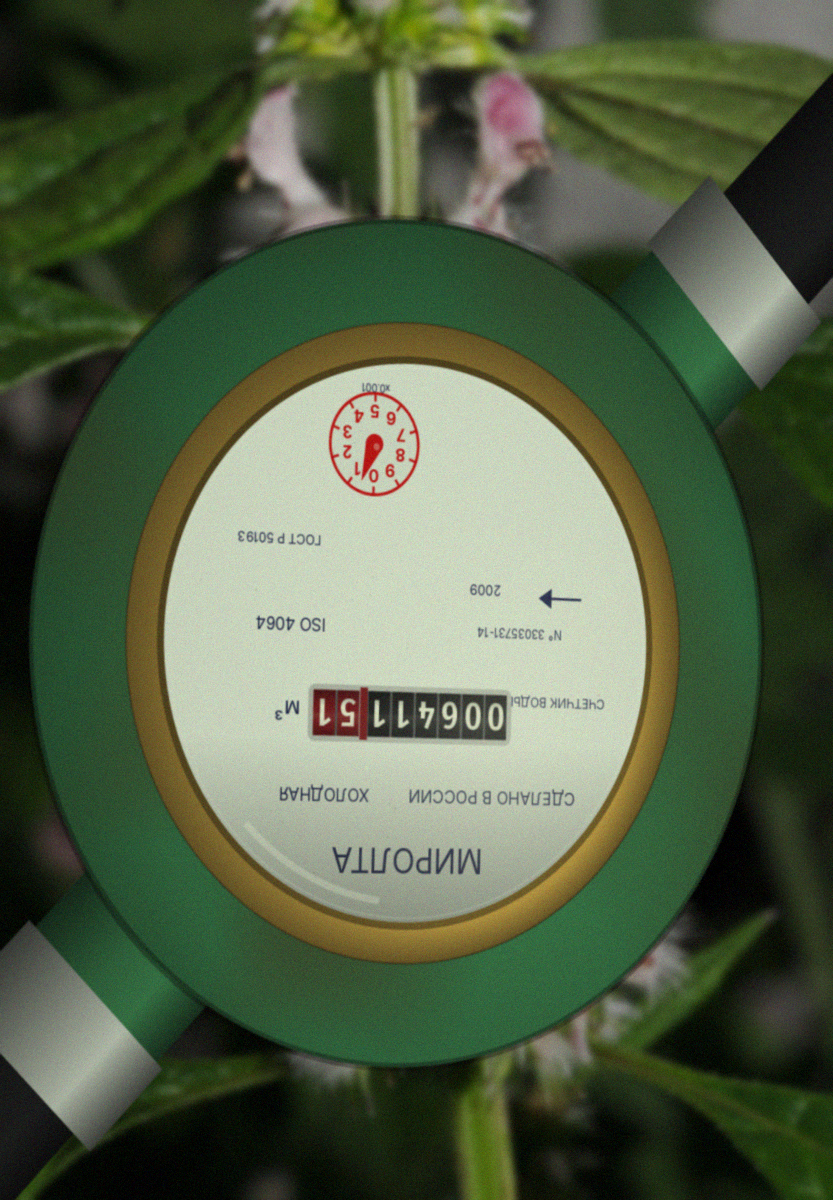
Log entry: 6411.510m³
